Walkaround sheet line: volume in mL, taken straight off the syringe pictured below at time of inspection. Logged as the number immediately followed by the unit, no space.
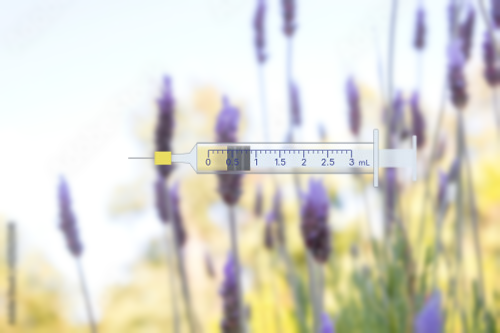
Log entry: 0.4mL
